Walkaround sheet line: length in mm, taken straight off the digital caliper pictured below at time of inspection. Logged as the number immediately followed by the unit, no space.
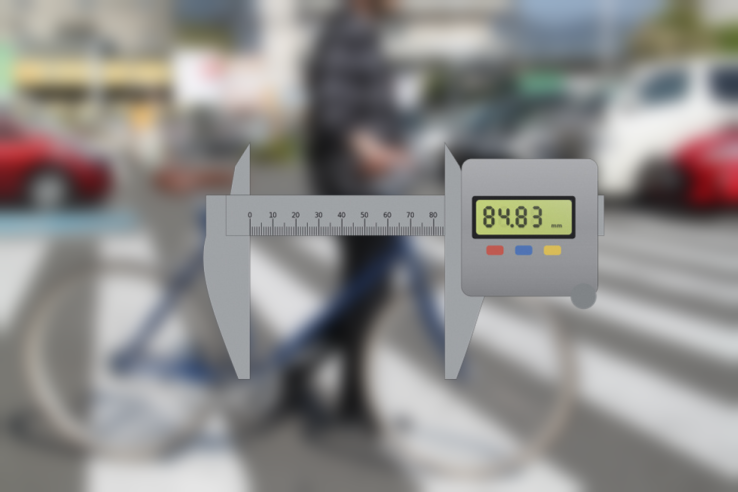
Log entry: 84.83mm
